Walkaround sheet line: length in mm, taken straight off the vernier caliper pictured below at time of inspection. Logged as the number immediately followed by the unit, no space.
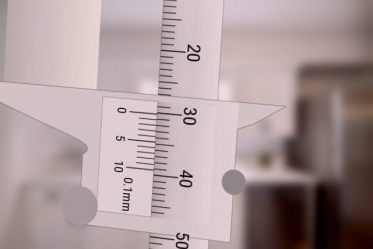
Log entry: 30.2mm
